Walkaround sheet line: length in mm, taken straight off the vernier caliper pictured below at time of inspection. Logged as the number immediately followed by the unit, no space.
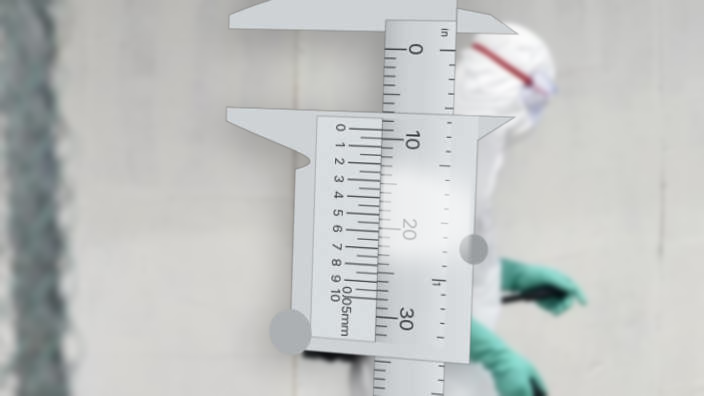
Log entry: 9.0mm
